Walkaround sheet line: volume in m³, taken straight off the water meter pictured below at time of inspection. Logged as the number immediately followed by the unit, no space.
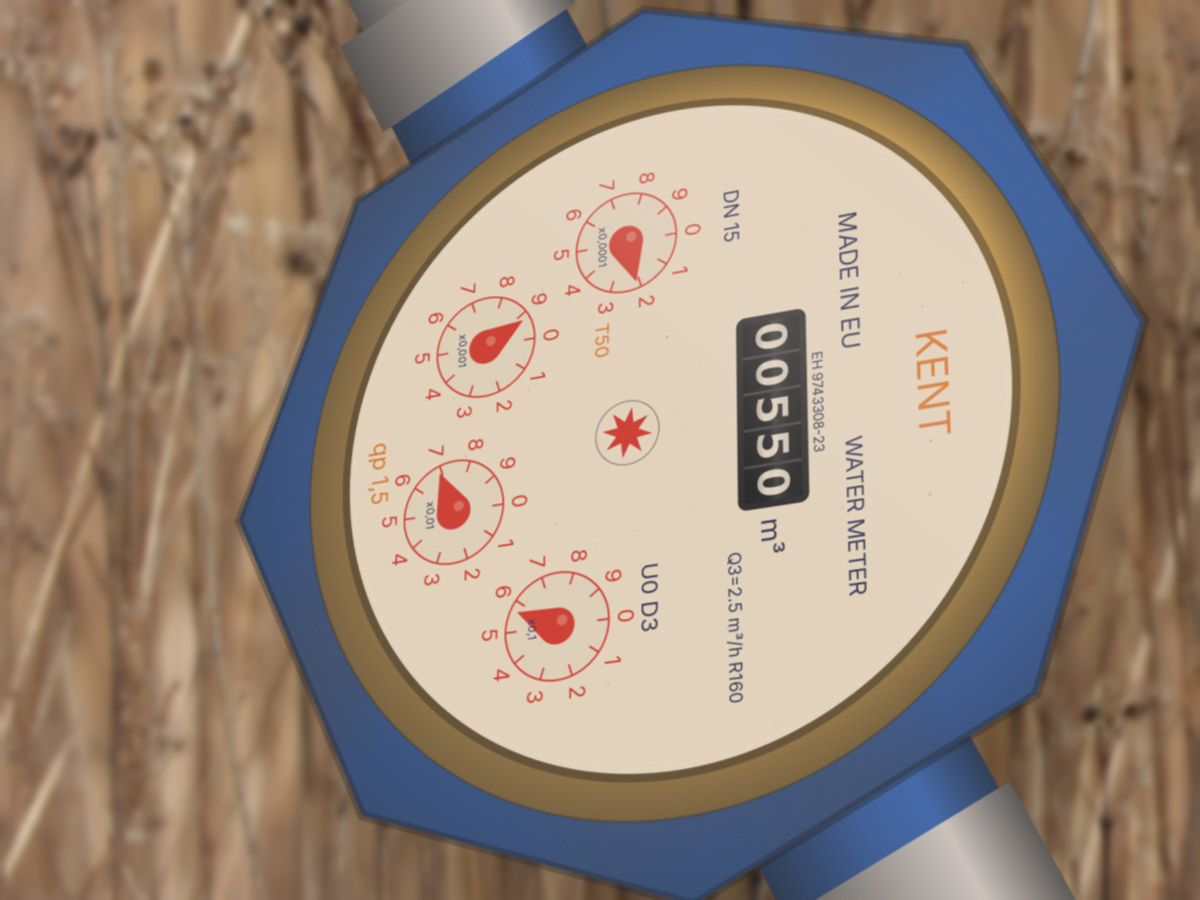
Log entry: 550.5692m³
